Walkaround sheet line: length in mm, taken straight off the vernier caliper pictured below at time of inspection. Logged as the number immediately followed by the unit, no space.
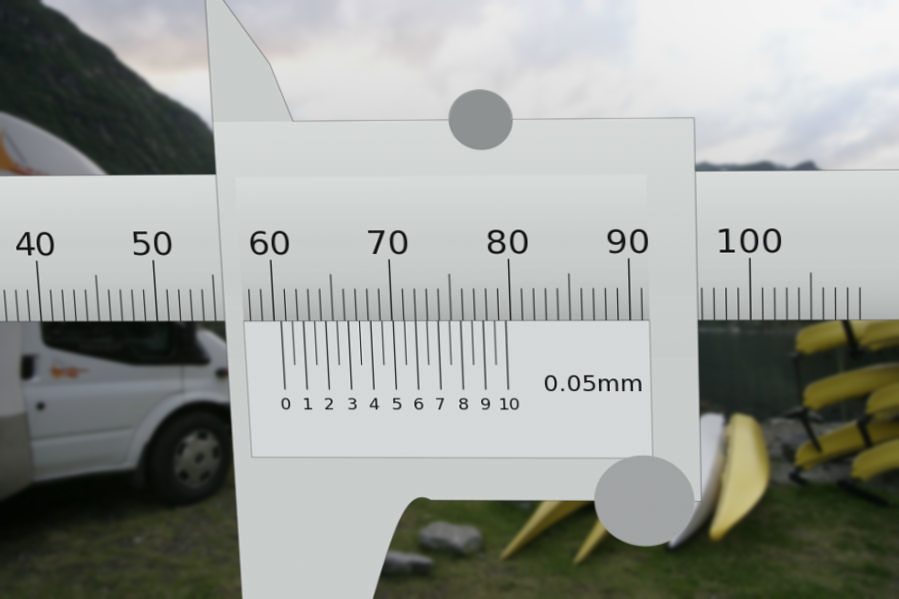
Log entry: 60.6mm
